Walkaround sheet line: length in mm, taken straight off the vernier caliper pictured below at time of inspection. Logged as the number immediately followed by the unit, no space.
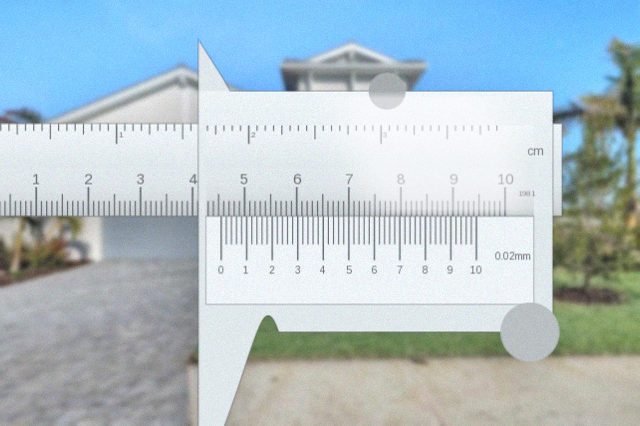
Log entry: 45.5mm
